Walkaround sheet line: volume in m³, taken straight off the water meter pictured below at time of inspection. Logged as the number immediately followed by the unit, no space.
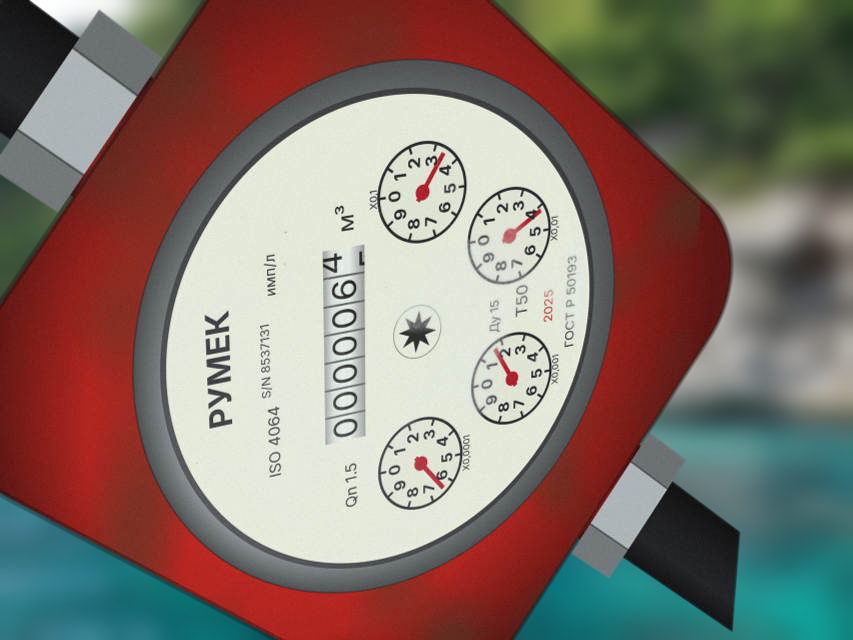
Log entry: 64.3416m³
